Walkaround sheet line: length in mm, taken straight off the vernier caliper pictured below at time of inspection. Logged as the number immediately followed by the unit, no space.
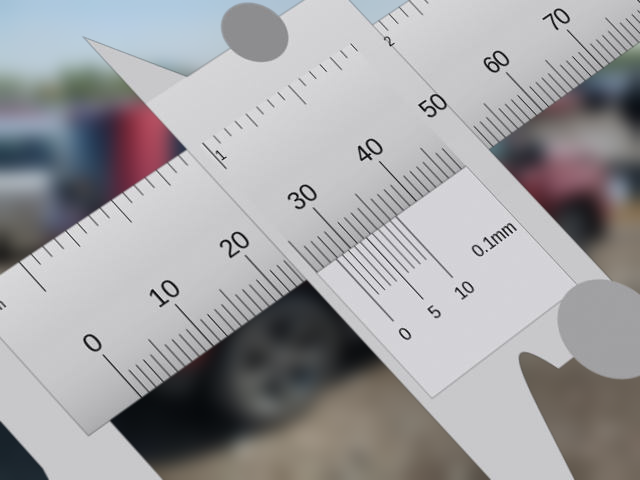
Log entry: 27.8mm
